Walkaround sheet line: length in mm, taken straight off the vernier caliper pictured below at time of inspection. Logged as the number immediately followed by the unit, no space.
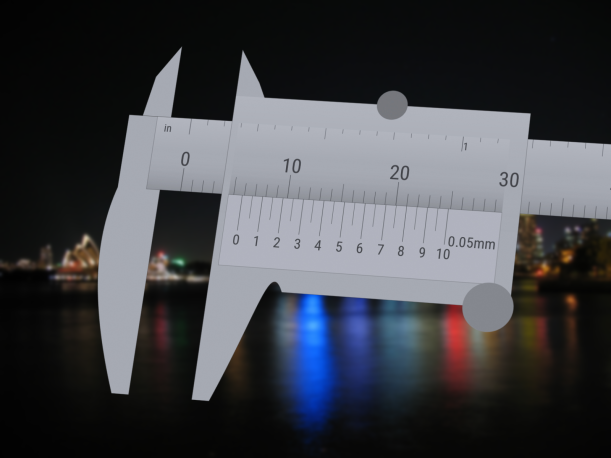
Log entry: 5.8mm
